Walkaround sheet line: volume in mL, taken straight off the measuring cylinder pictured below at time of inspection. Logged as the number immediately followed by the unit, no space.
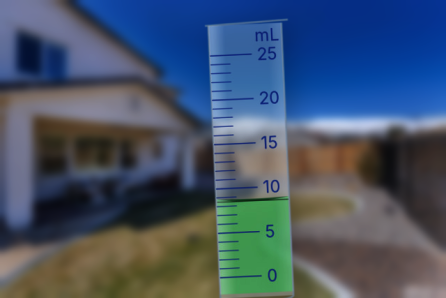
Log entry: 8.5mL
